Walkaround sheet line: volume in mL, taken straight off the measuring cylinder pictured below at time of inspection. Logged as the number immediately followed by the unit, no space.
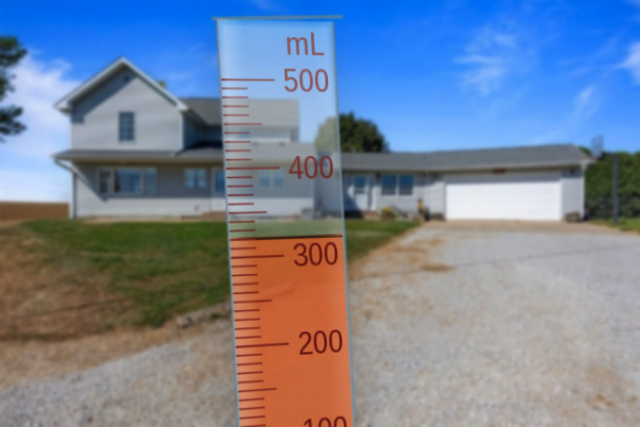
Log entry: 320mL
